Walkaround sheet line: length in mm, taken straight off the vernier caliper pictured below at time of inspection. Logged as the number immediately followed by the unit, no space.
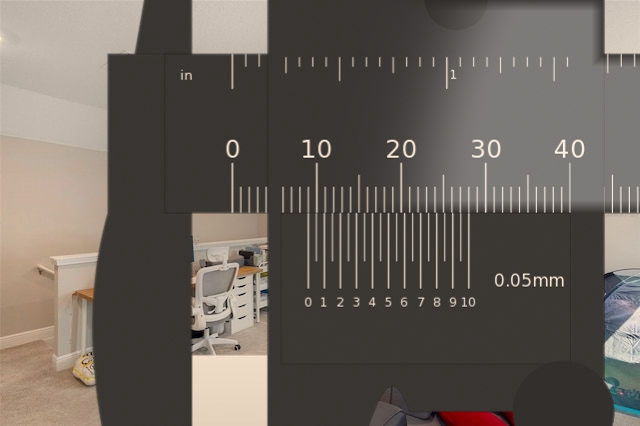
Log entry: 9.0mm
